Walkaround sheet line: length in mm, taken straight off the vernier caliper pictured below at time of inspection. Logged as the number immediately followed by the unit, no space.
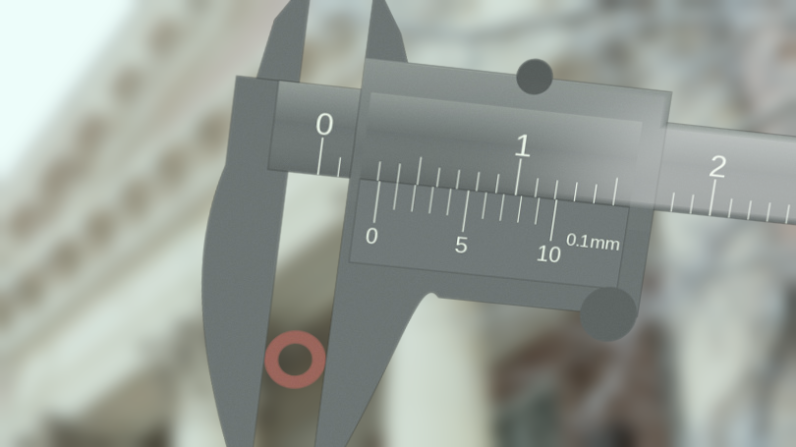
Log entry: 3.1mm
